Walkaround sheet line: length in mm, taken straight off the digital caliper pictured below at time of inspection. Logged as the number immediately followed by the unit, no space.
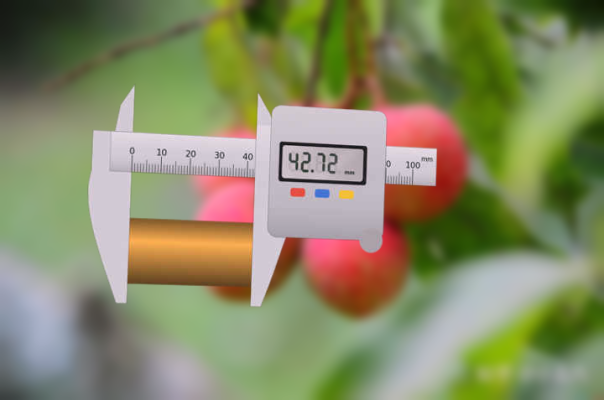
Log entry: 42.72mm
